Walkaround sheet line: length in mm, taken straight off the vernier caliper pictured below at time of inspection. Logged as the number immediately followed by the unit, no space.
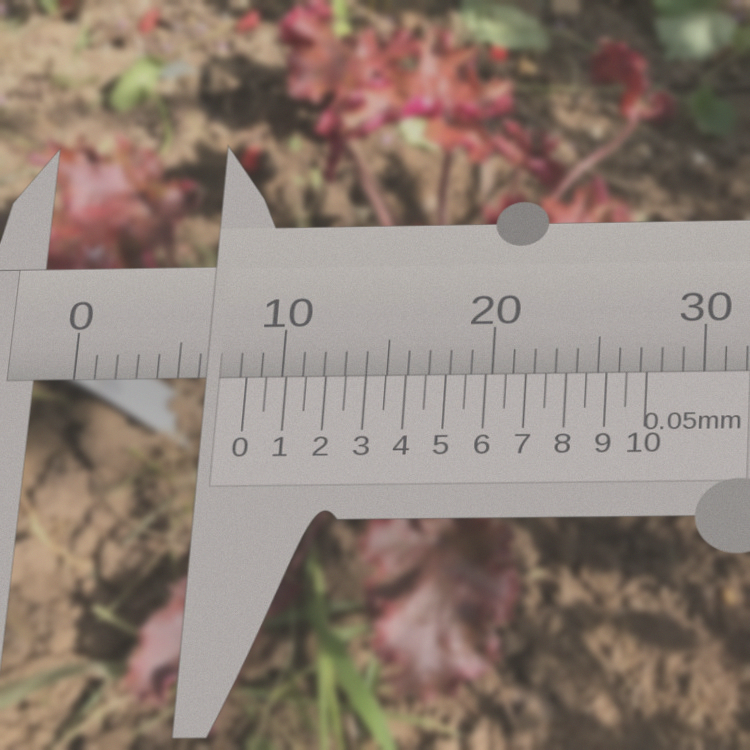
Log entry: 8.3mm
